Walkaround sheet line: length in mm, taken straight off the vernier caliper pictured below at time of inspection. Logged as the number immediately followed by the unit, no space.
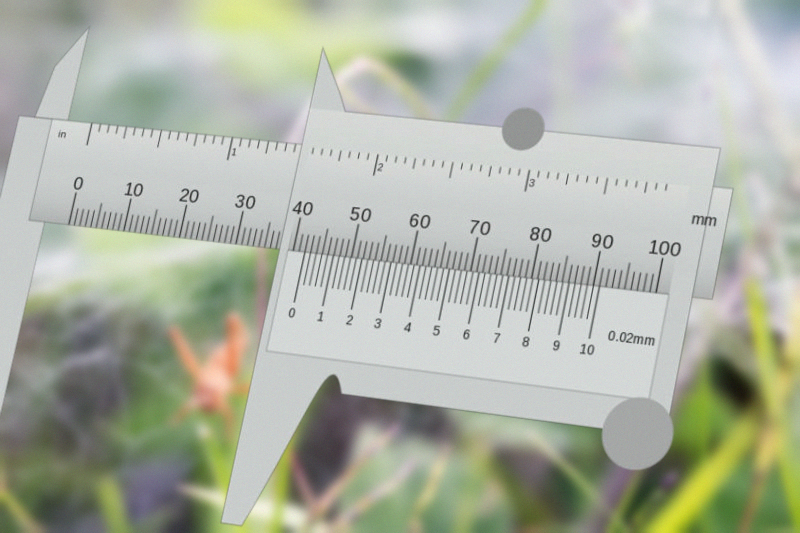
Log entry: 42.0mm
